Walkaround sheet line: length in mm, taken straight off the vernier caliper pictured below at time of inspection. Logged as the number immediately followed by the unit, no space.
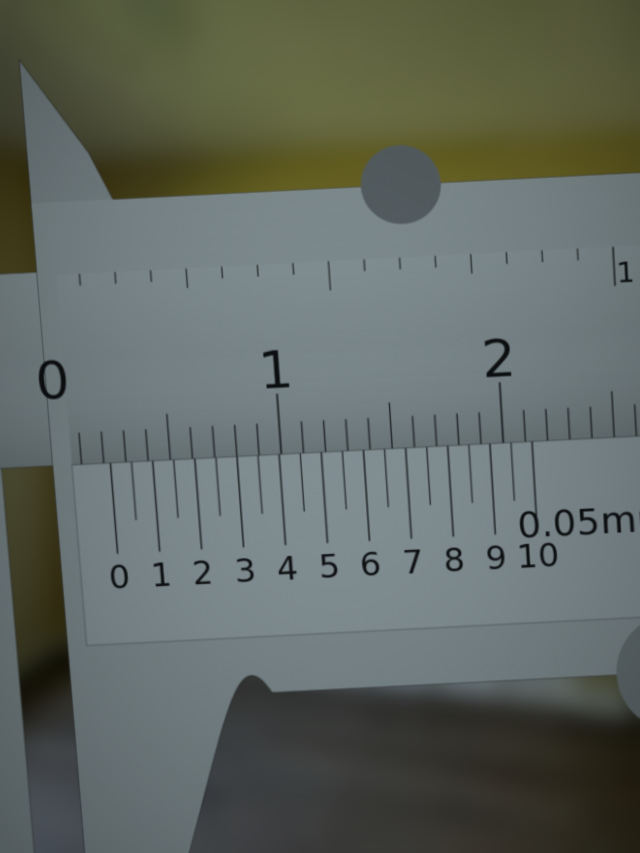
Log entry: 2.3mm
